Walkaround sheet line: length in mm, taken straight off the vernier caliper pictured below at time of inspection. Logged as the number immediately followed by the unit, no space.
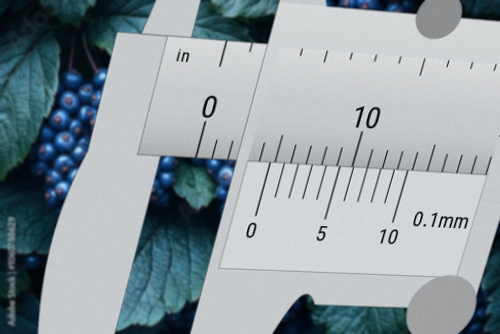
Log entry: 4.7mm
